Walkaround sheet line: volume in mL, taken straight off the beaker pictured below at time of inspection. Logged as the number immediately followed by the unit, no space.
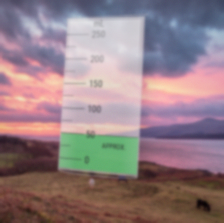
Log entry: 50mL
